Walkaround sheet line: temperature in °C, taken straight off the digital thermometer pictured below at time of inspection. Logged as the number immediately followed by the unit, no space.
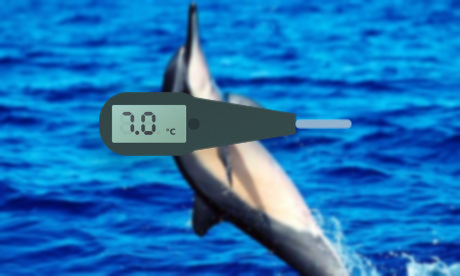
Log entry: 7.0°C
